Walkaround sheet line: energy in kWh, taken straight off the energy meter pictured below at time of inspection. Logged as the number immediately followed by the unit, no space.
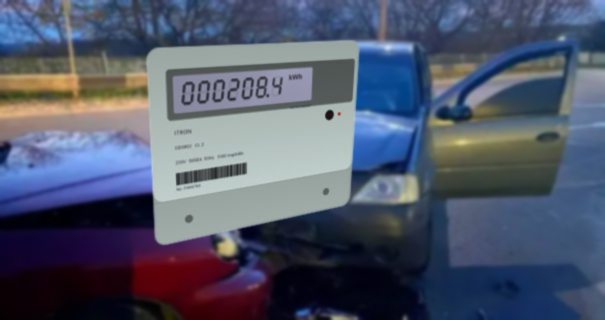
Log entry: 208.4kWh
